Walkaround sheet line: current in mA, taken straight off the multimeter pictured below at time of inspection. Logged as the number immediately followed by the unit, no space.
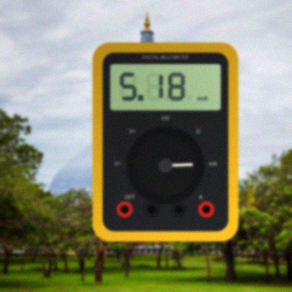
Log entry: 5.18mA
